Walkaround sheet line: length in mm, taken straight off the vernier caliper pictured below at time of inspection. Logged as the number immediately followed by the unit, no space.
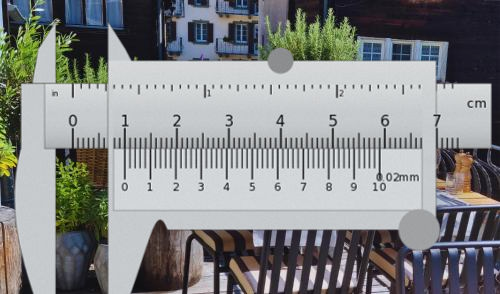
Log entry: 10.0mm
